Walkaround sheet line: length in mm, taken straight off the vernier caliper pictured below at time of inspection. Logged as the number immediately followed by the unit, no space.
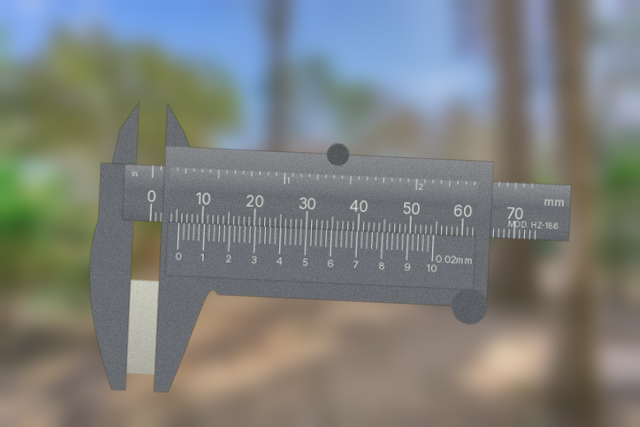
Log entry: 5.5mm
